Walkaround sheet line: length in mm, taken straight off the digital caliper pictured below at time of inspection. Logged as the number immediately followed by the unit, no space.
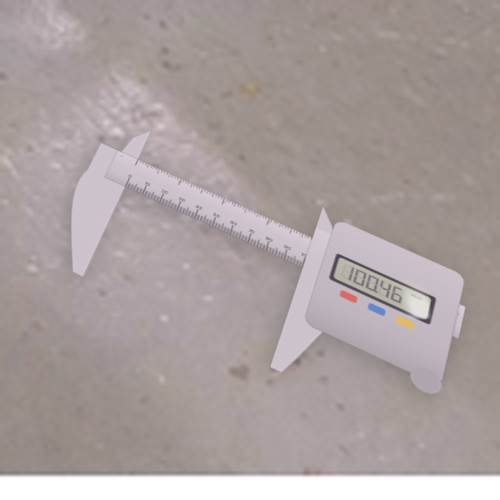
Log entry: 100.46mm
